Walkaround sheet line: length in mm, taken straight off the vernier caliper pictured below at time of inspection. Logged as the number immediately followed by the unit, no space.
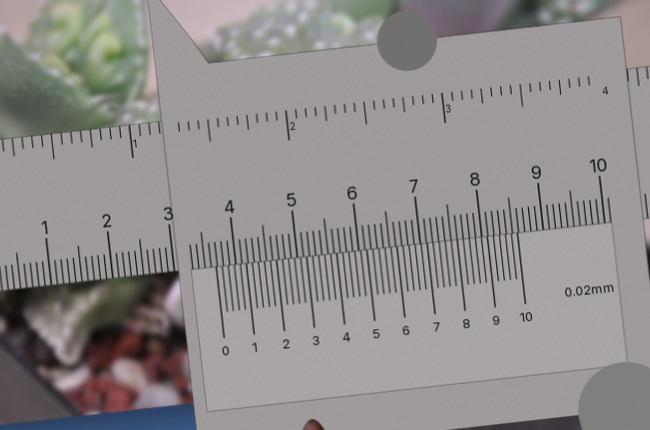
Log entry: 36.8mm
